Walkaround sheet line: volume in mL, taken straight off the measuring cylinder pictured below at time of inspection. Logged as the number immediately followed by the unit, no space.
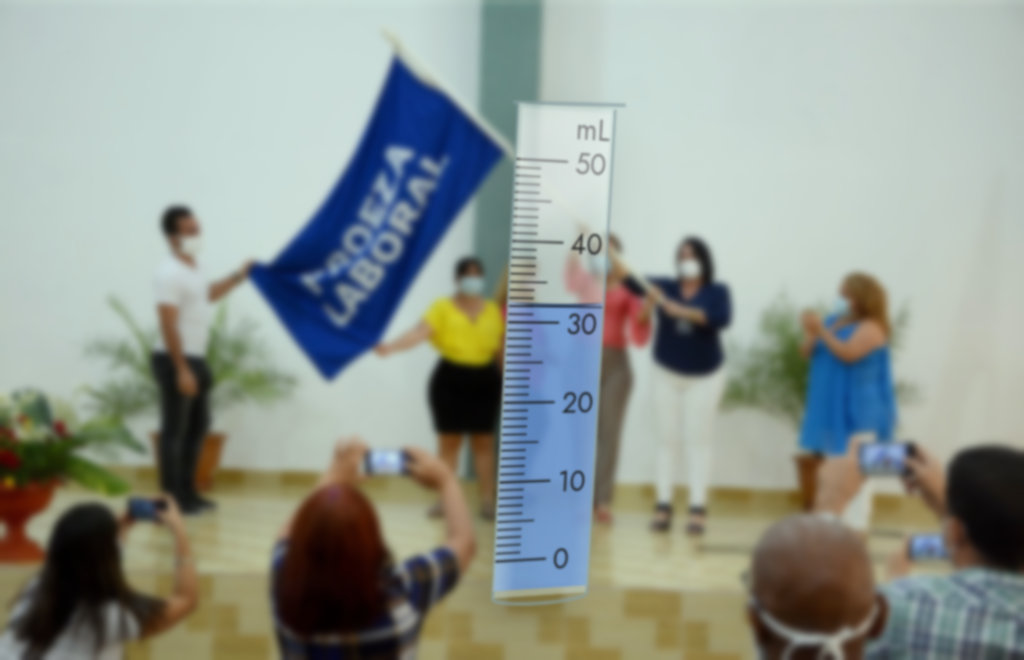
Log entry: 32mL
